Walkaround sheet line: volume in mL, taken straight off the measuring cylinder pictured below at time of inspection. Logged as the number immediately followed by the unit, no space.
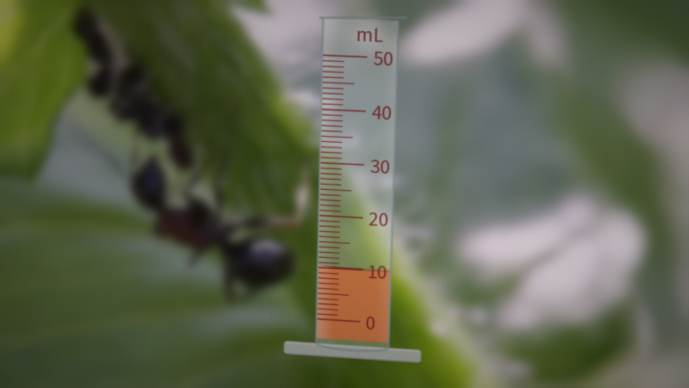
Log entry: 10mL
